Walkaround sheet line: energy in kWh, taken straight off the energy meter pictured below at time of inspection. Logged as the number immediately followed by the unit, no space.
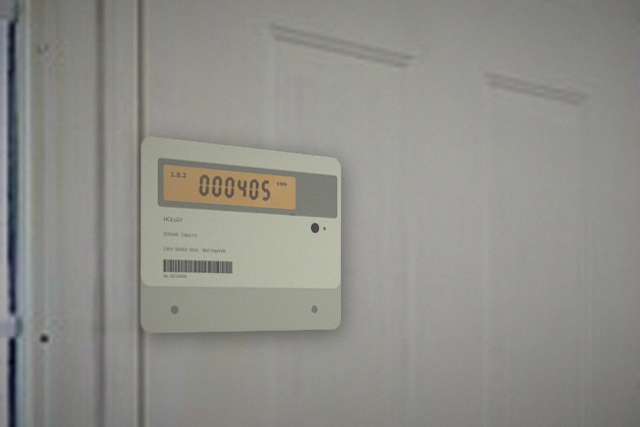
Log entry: 405kWh
